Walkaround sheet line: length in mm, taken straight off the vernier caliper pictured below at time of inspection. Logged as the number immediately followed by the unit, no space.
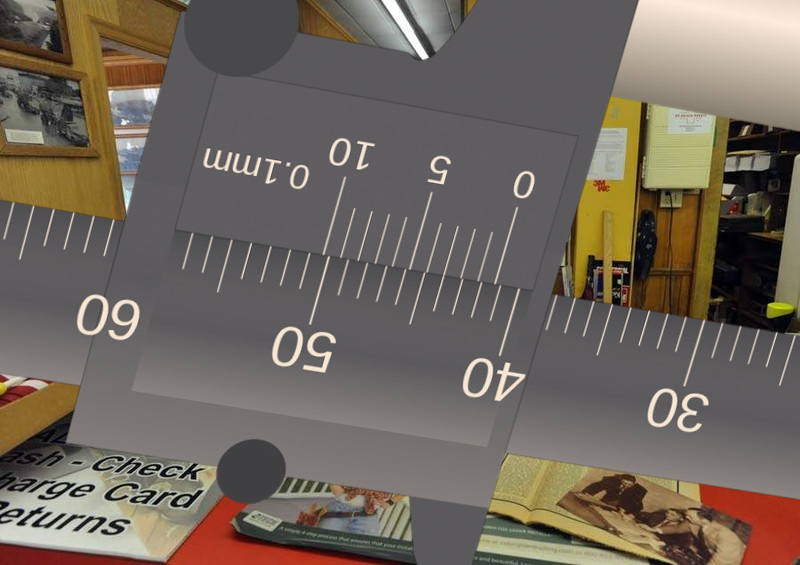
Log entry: 41.3mm
